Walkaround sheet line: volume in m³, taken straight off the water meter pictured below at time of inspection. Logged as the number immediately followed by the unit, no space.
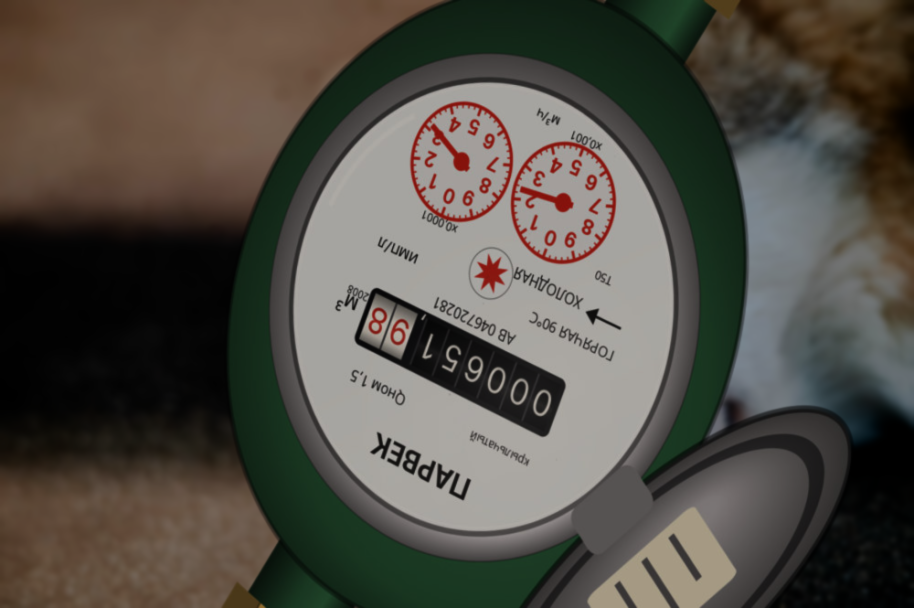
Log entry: 651.9823m³
